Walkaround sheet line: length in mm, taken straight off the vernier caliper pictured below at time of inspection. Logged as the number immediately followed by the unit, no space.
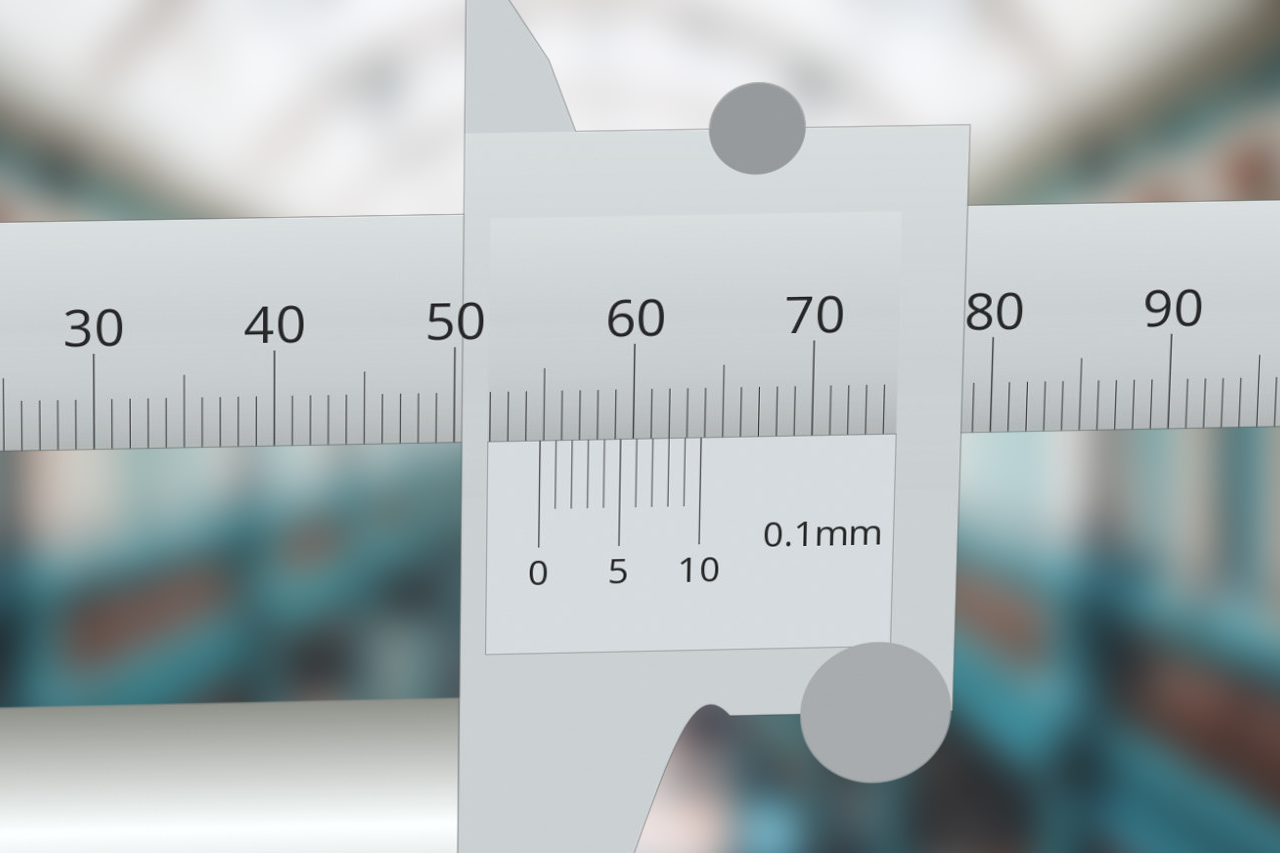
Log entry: 54.8mm
